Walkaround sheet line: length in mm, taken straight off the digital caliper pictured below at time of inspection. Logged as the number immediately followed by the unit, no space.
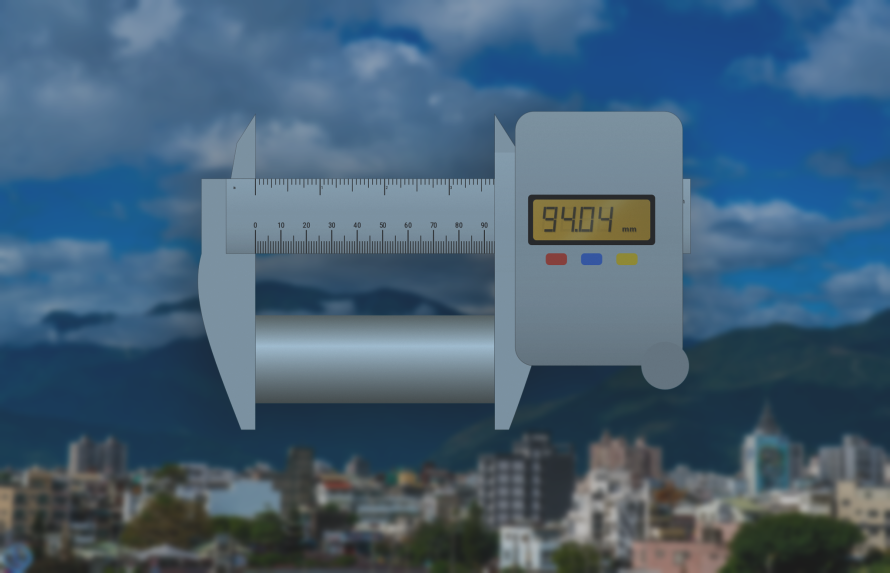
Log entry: 94.04mm
